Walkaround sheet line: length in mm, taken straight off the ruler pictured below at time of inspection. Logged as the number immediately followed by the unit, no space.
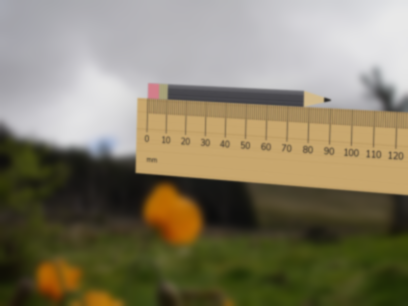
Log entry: 90mm
